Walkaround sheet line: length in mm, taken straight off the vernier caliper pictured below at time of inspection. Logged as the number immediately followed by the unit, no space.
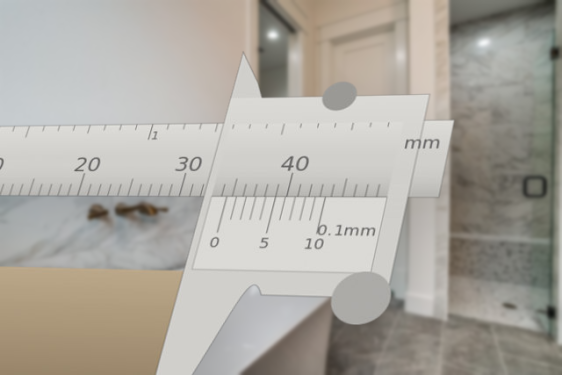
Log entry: 34.5mm
